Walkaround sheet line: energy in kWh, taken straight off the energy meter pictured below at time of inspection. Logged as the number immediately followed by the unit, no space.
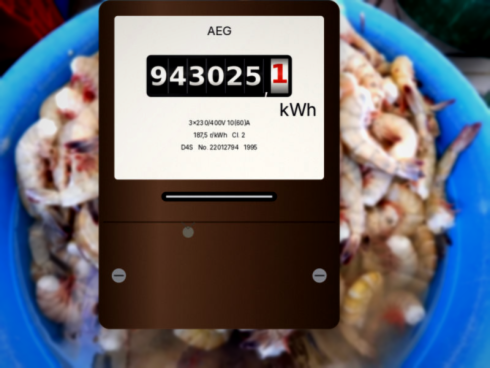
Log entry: 943025.1kWh
